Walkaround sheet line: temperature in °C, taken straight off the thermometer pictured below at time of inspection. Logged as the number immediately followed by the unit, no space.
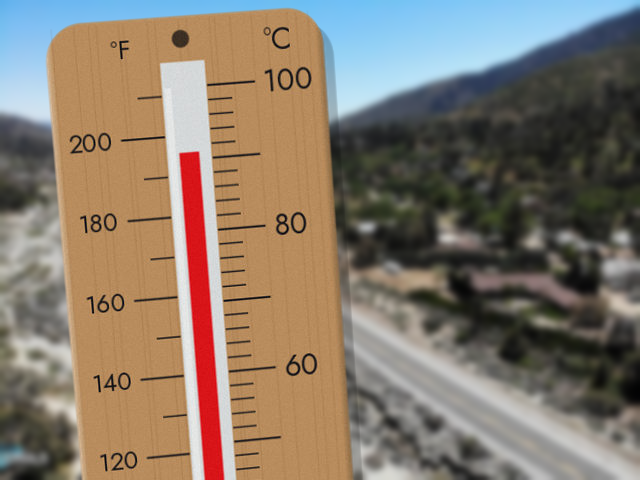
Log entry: 91°C
